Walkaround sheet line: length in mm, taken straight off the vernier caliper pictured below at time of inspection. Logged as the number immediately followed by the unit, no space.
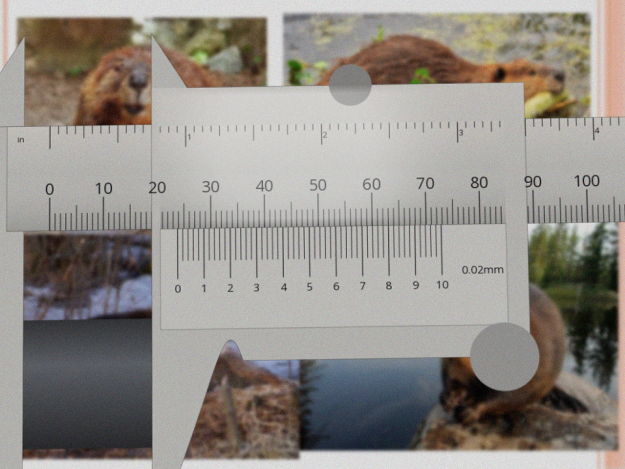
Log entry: 23.8mm
